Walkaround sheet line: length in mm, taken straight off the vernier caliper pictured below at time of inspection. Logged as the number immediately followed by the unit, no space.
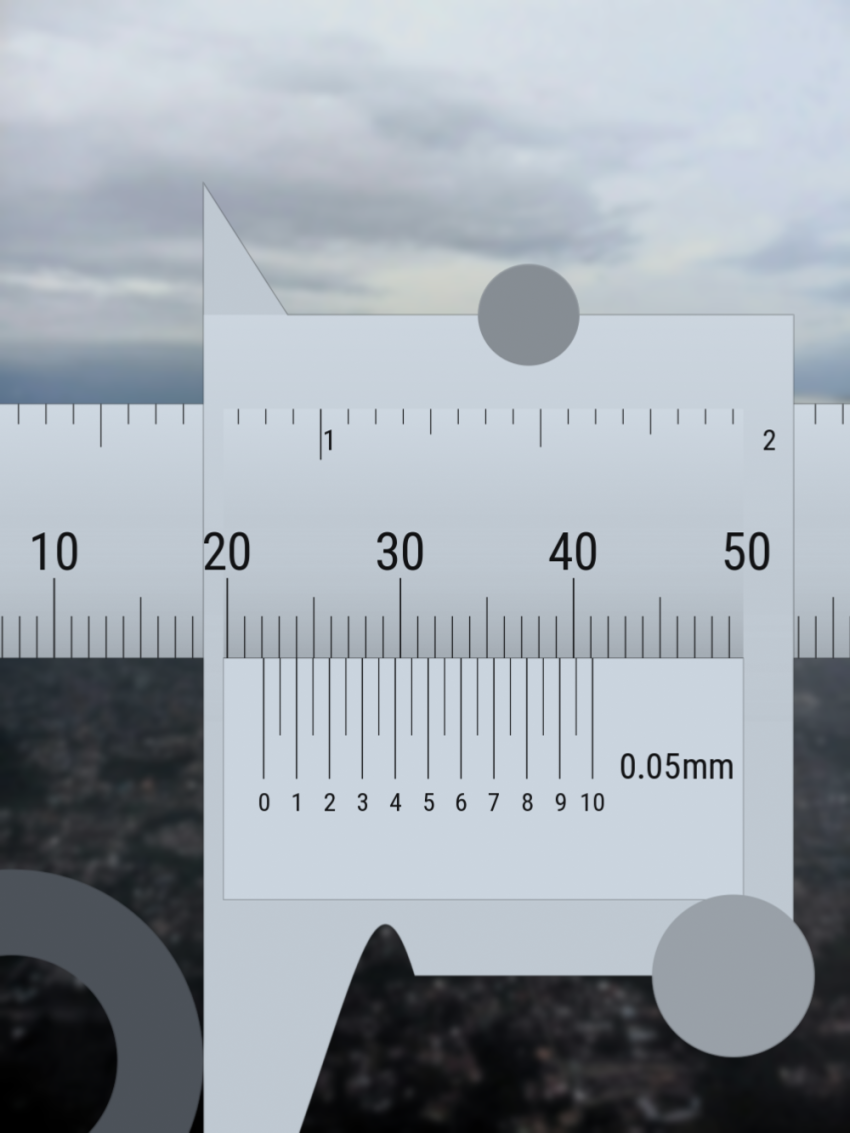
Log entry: 22.1mm
